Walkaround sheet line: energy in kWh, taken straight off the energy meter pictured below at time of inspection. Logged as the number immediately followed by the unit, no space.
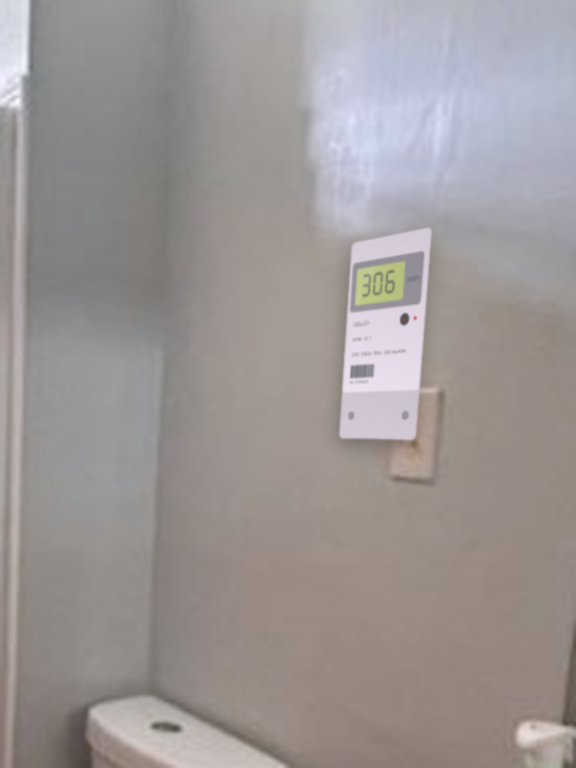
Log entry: 306kWh
